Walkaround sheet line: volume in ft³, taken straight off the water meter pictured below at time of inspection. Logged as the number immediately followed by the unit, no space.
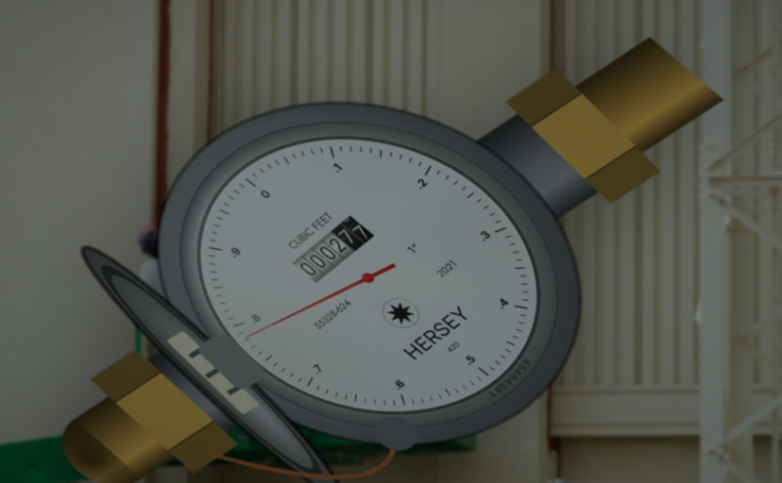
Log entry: 276.78ft³
